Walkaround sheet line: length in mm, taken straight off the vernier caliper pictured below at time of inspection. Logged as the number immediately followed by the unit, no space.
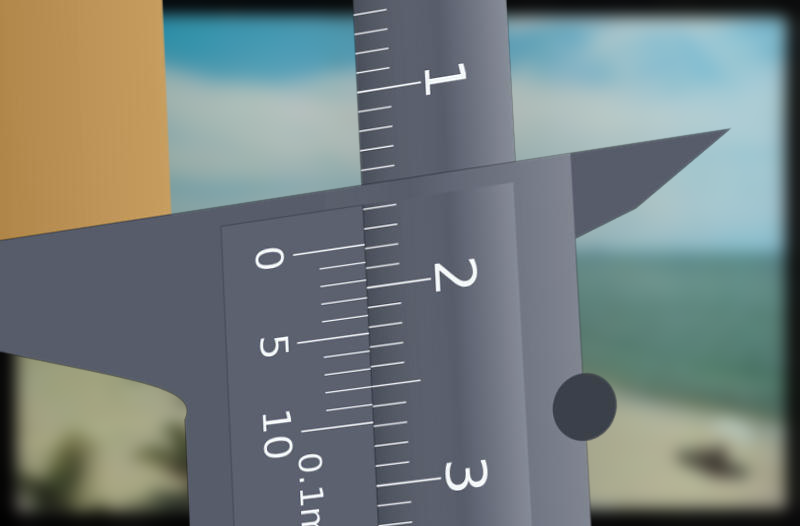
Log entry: 17.8mm
